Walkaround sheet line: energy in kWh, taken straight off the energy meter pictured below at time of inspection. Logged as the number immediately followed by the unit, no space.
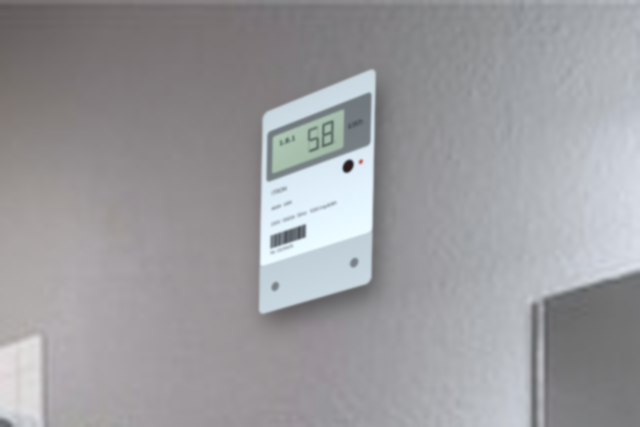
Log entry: 58kWh
